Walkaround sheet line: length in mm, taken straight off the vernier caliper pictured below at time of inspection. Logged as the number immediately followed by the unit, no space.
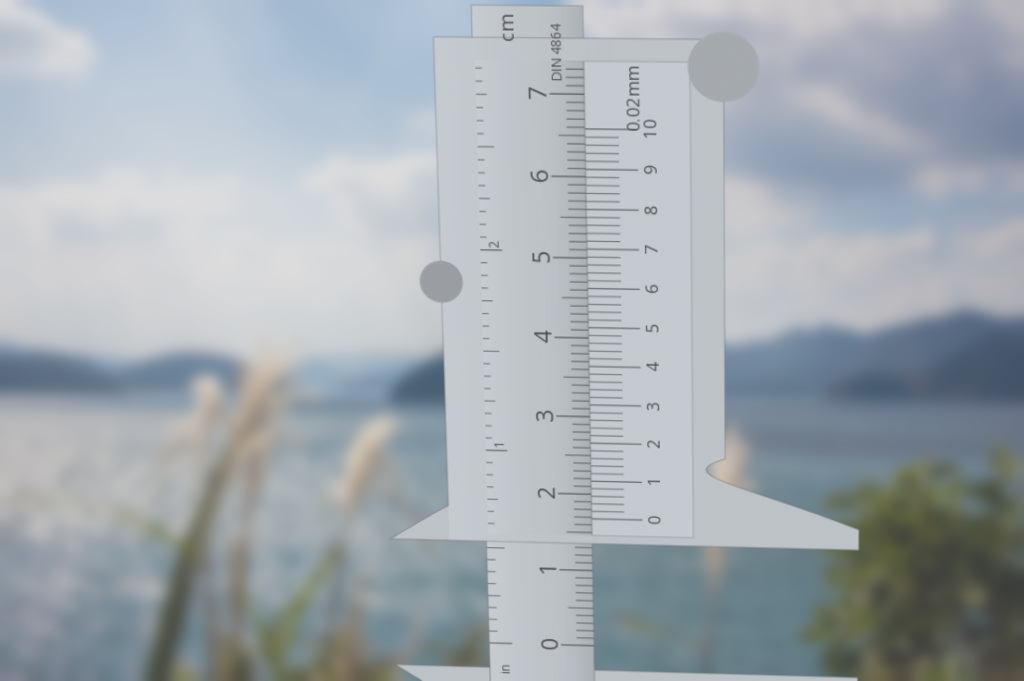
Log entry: 16.8mm
